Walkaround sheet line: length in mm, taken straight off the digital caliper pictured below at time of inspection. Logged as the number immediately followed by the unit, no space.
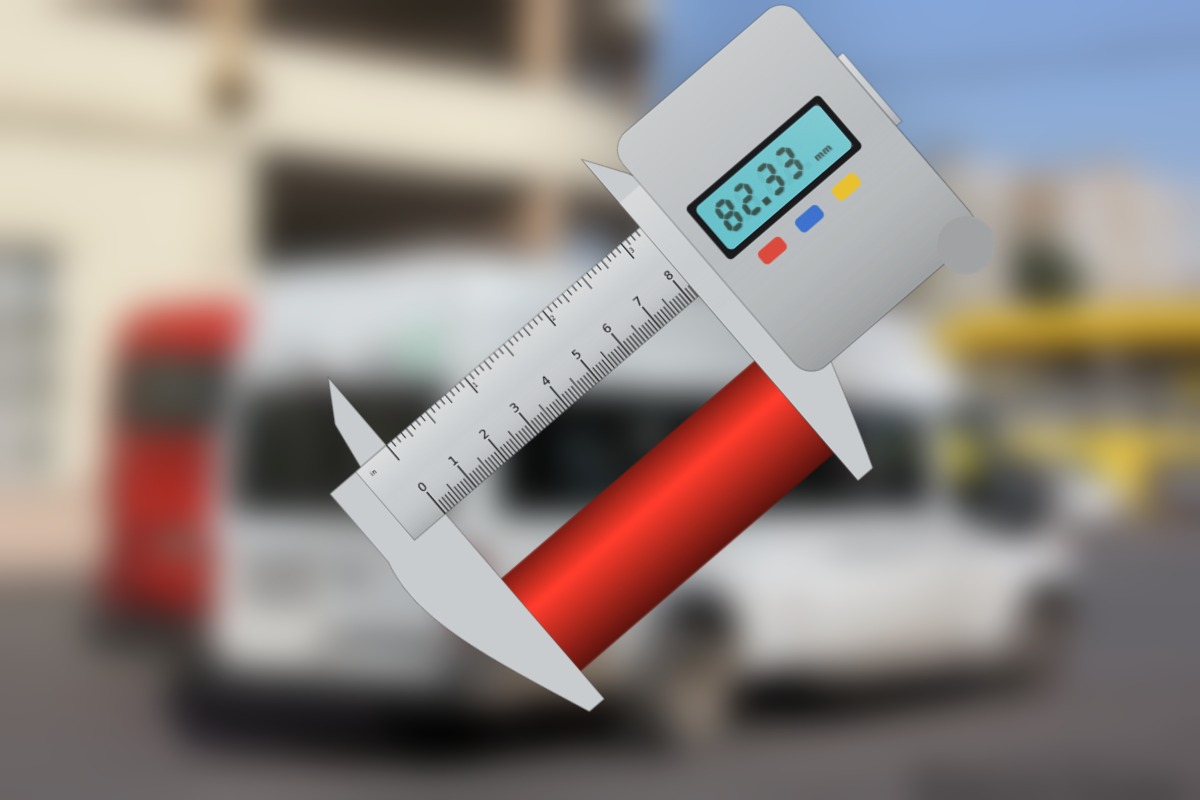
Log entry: 82.33mm
